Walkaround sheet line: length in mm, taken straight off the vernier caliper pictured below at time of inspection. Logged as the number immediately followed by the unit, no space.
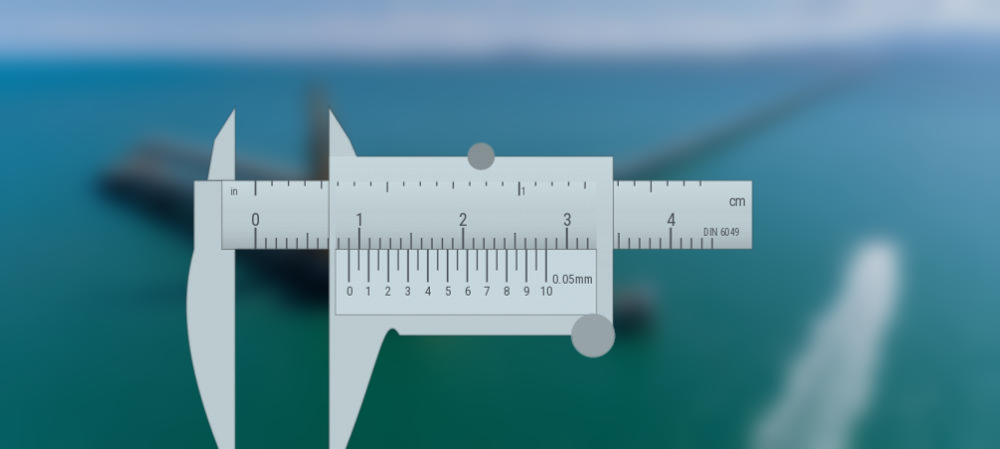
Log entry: 9.0mm
